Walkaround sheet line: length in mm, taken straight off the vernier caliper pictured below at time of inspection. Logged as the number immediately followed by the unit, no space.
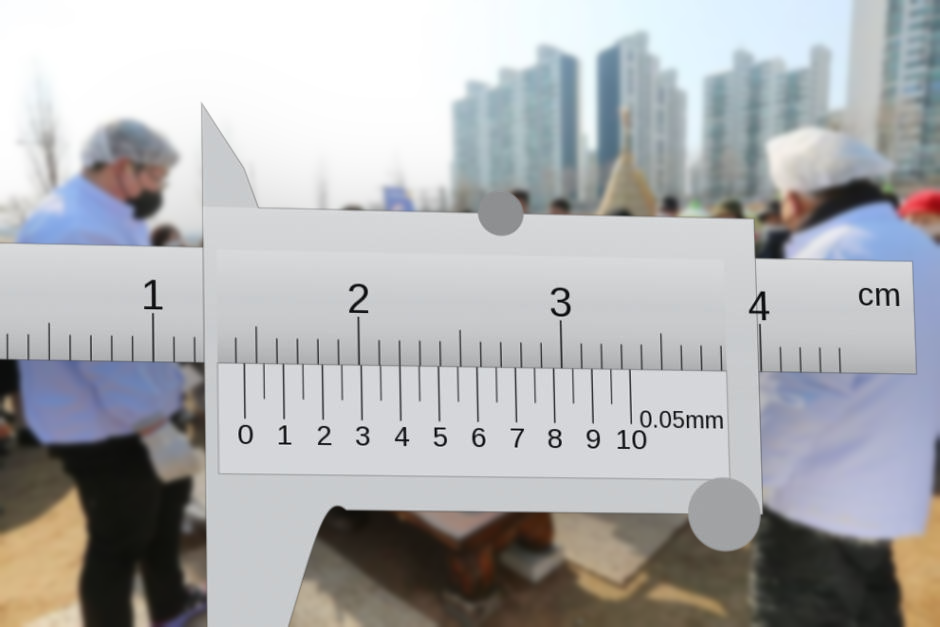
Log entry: 14.4mm
